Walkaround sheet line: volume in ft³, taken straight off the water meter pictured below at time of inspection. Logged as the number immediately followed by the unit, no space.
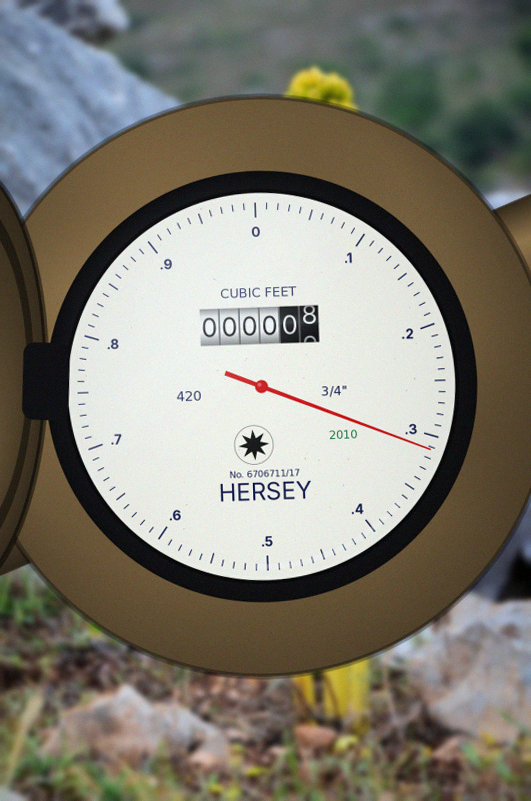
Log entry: 8.31ft³
